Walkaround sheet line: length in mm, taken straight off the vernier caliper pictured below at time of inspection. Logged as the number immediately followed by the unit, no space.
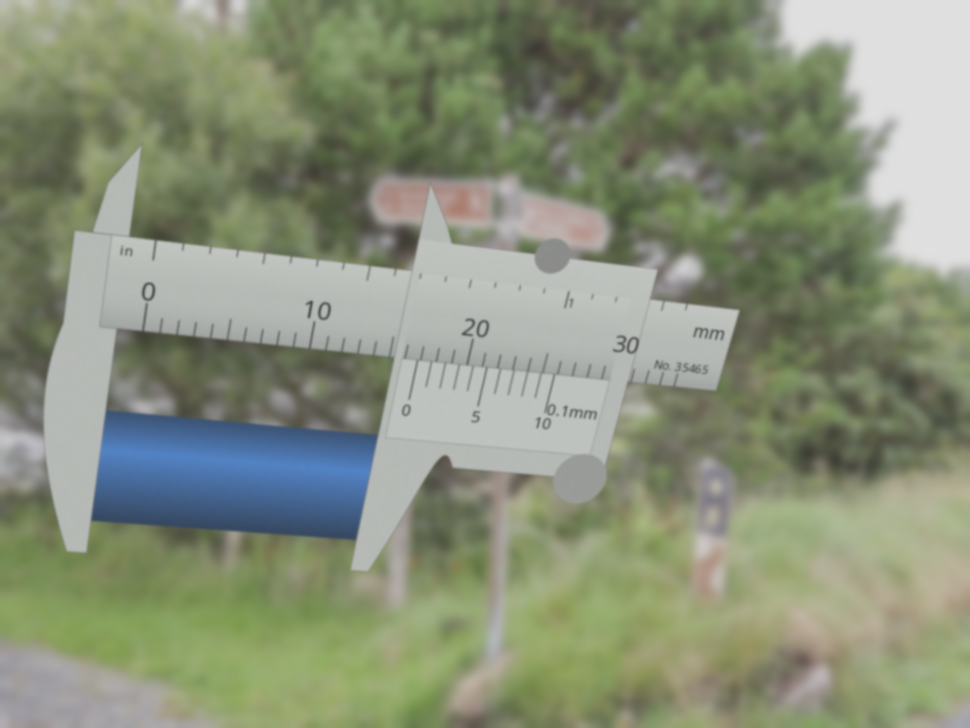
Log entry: 16.8mm
